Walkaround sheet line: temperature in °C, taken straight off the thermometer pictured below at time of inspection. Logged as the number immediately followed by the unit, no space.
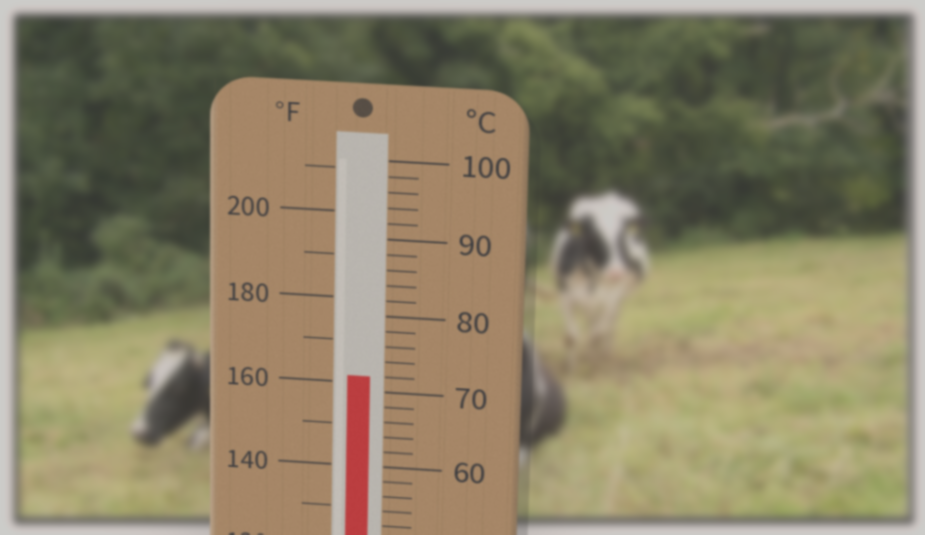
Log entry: 72°C
